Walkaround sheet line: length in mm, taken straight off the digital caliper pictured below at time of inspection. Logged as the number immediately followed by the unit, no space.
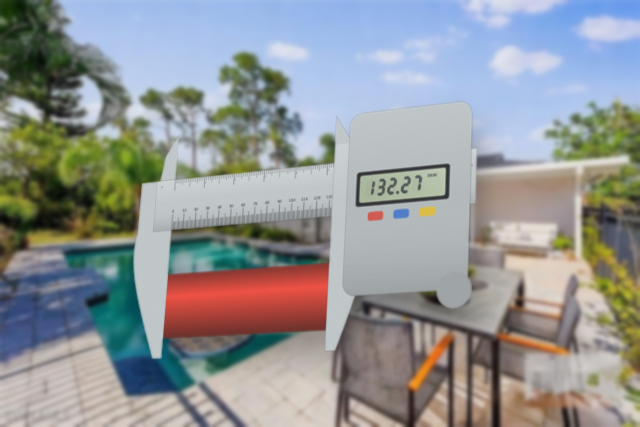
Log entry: 132.27mm
